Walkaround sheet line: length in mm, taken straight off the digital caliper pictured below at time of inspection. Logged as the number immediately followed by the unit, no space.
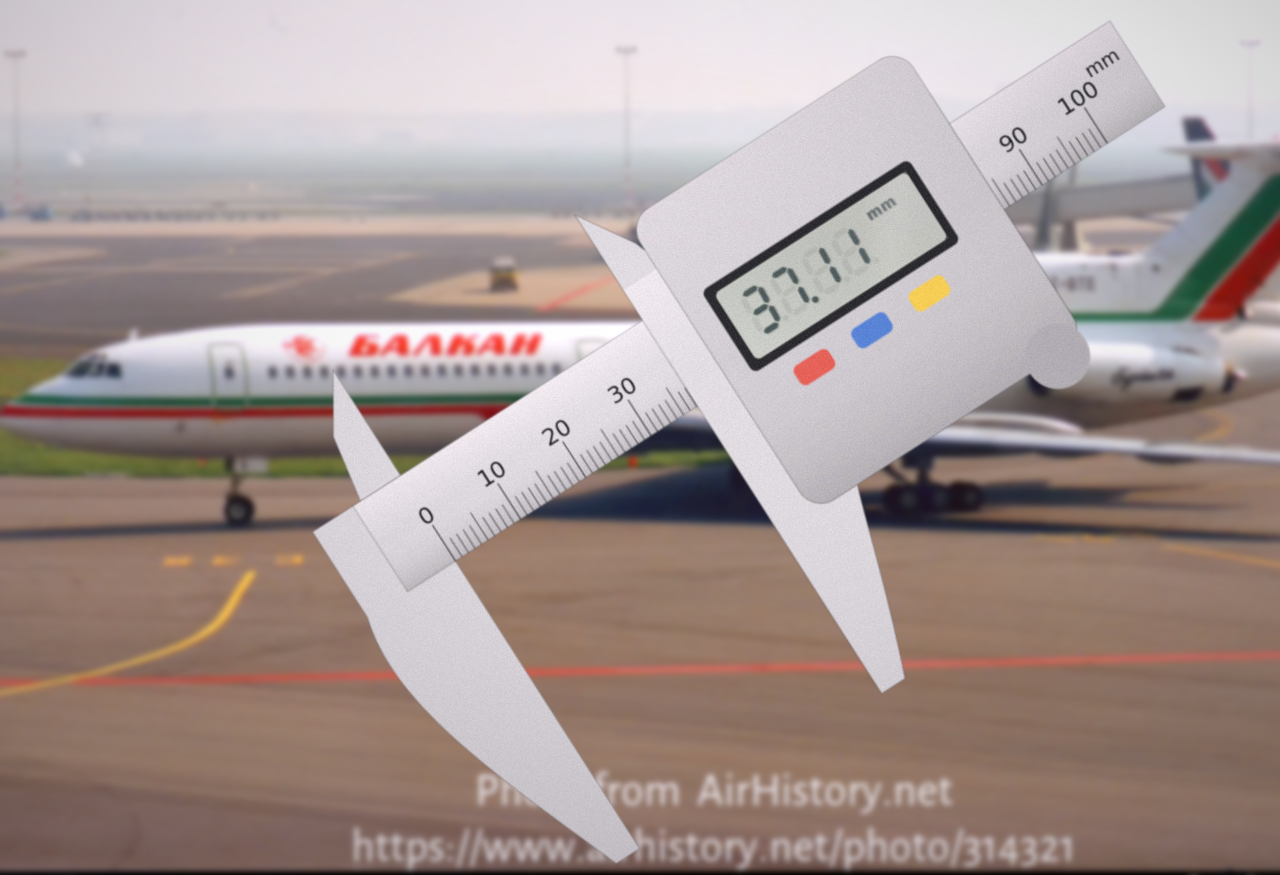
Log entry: 37.11mm
